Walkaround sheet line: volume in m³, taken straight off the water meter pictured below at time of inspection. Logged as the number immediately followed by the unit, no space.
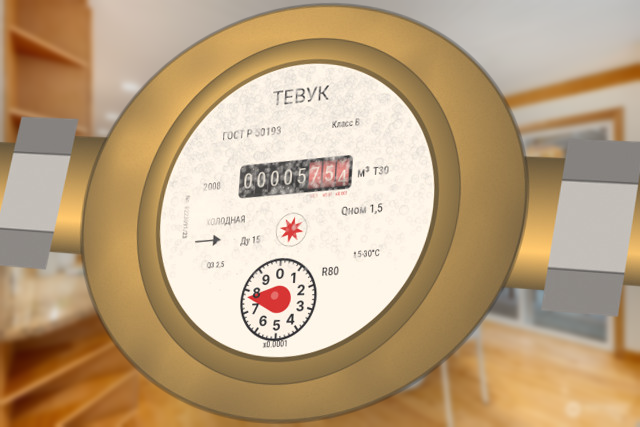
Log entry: 5.7537m³
